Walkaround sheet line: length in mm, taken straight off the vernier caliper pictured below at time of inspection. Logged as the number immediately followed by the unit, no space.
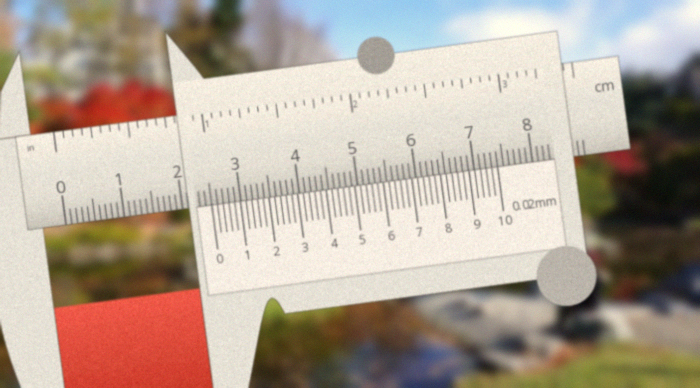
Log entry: 25.0mm
